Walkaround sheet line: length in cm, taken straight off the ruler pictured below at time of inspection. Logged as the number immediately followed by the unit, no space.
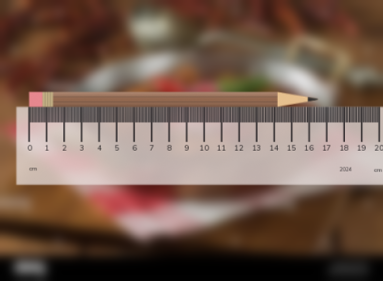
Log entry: 16.5cm
